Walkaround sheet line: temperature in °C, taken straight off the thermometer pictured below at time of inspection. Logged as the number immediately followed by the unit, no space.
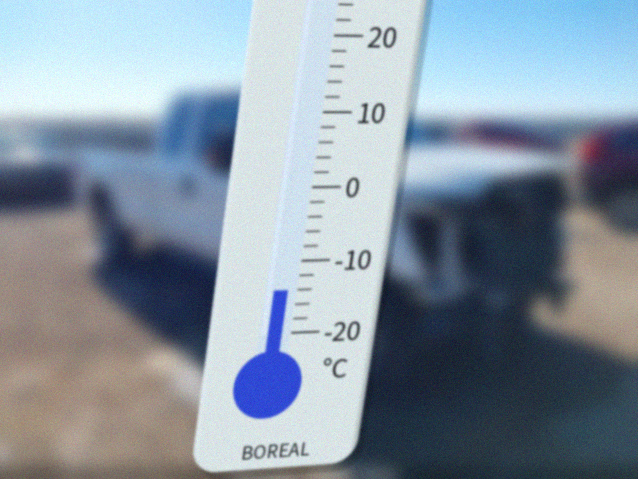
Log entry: -14°C
